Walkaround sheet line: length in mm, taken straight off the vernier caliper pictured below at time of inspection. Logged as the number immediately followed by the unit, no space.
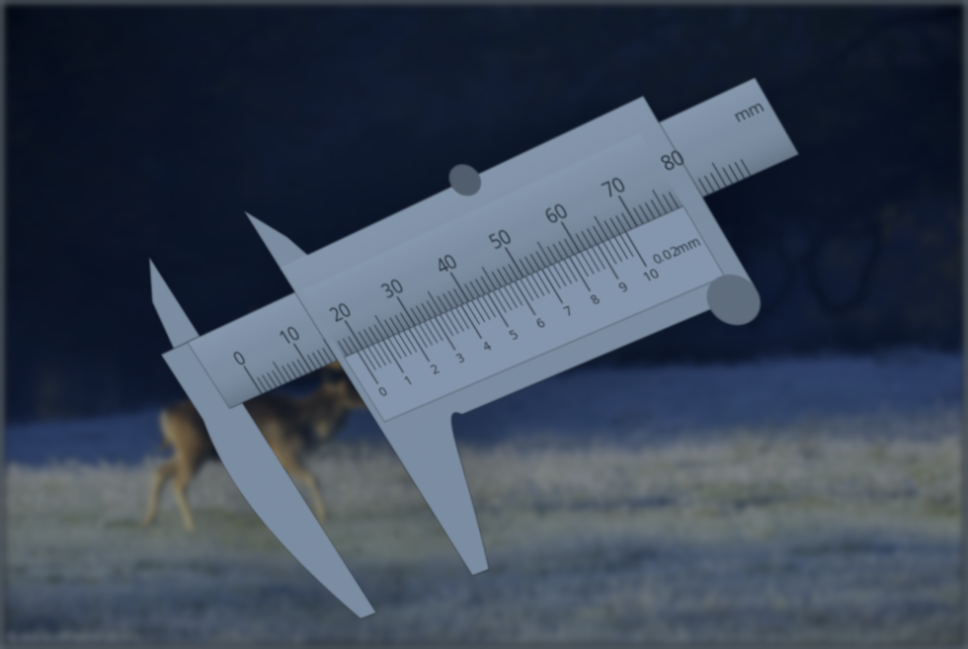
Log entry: 19.0mm
